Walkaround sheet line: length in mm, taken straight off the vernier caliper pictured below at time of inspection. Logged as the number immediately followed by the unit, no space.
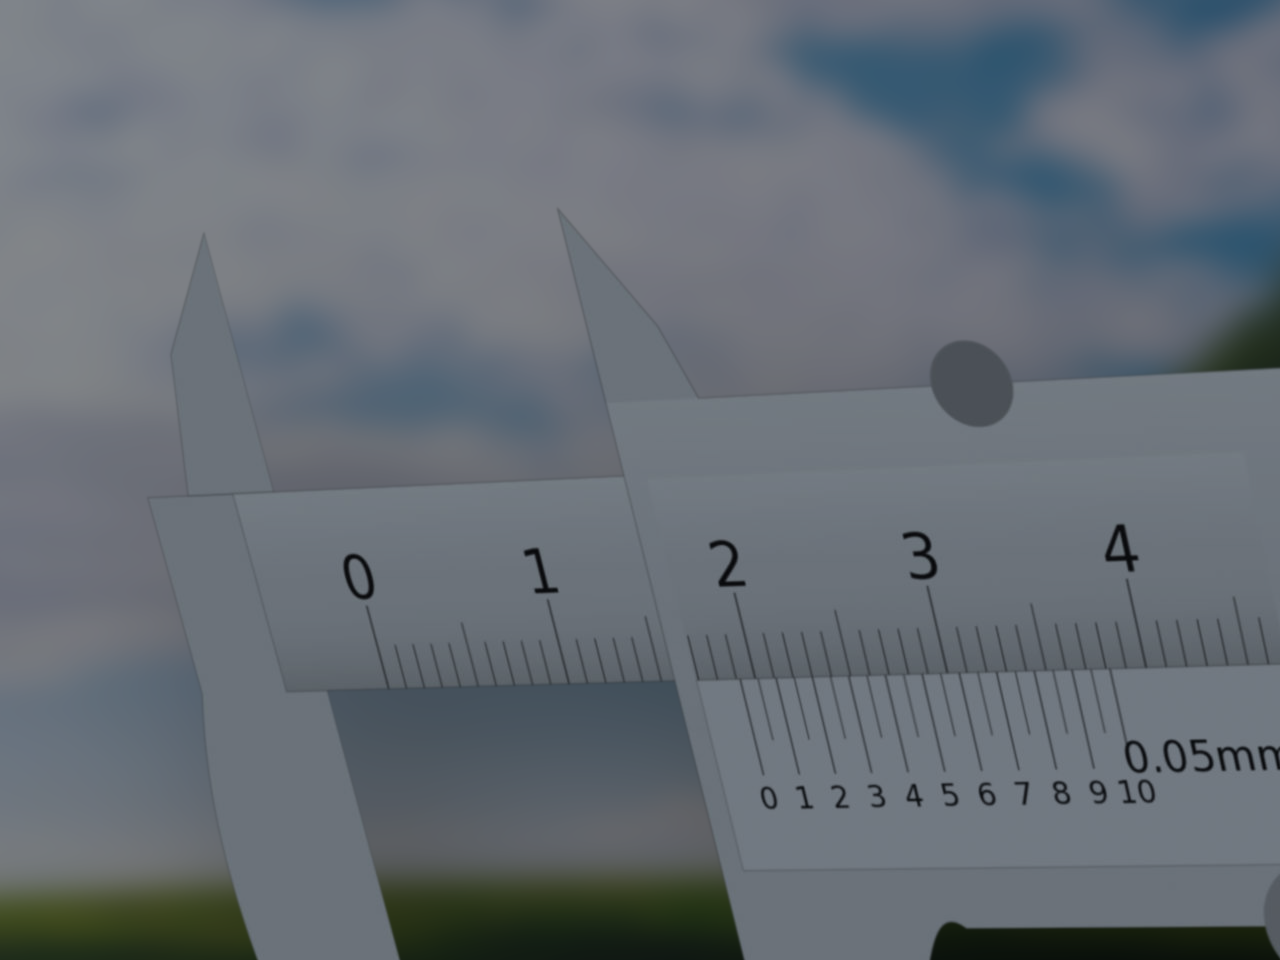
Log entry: 19.2mm
